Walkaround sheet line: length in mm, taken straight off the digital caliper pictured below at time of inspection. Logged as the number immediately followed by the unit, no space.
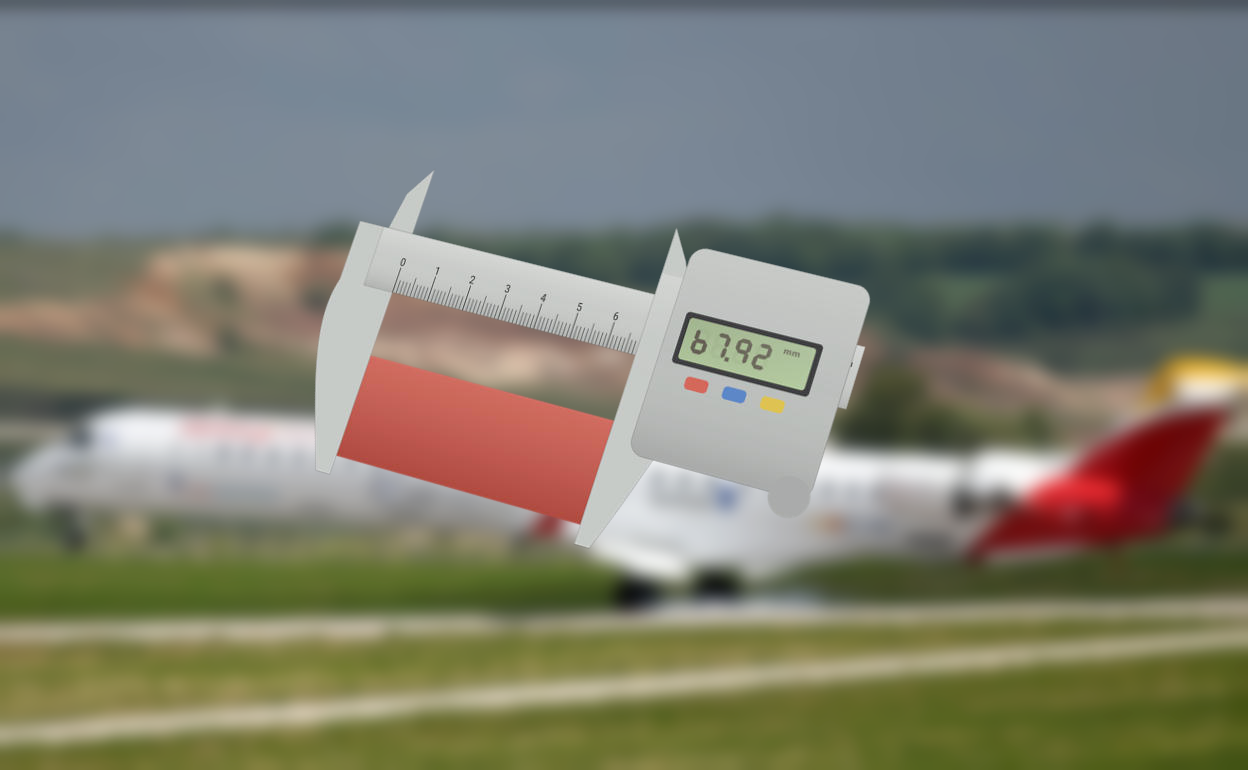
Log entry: 67.92mm
